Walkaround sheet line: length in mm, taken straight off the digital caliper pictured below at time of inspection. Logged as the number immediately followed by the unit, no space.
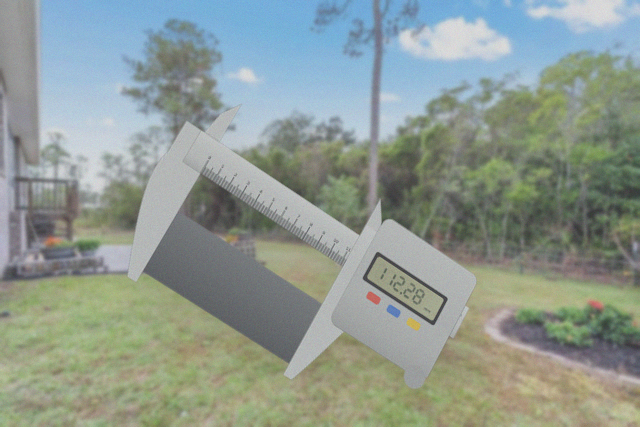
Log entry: 112.28mm
